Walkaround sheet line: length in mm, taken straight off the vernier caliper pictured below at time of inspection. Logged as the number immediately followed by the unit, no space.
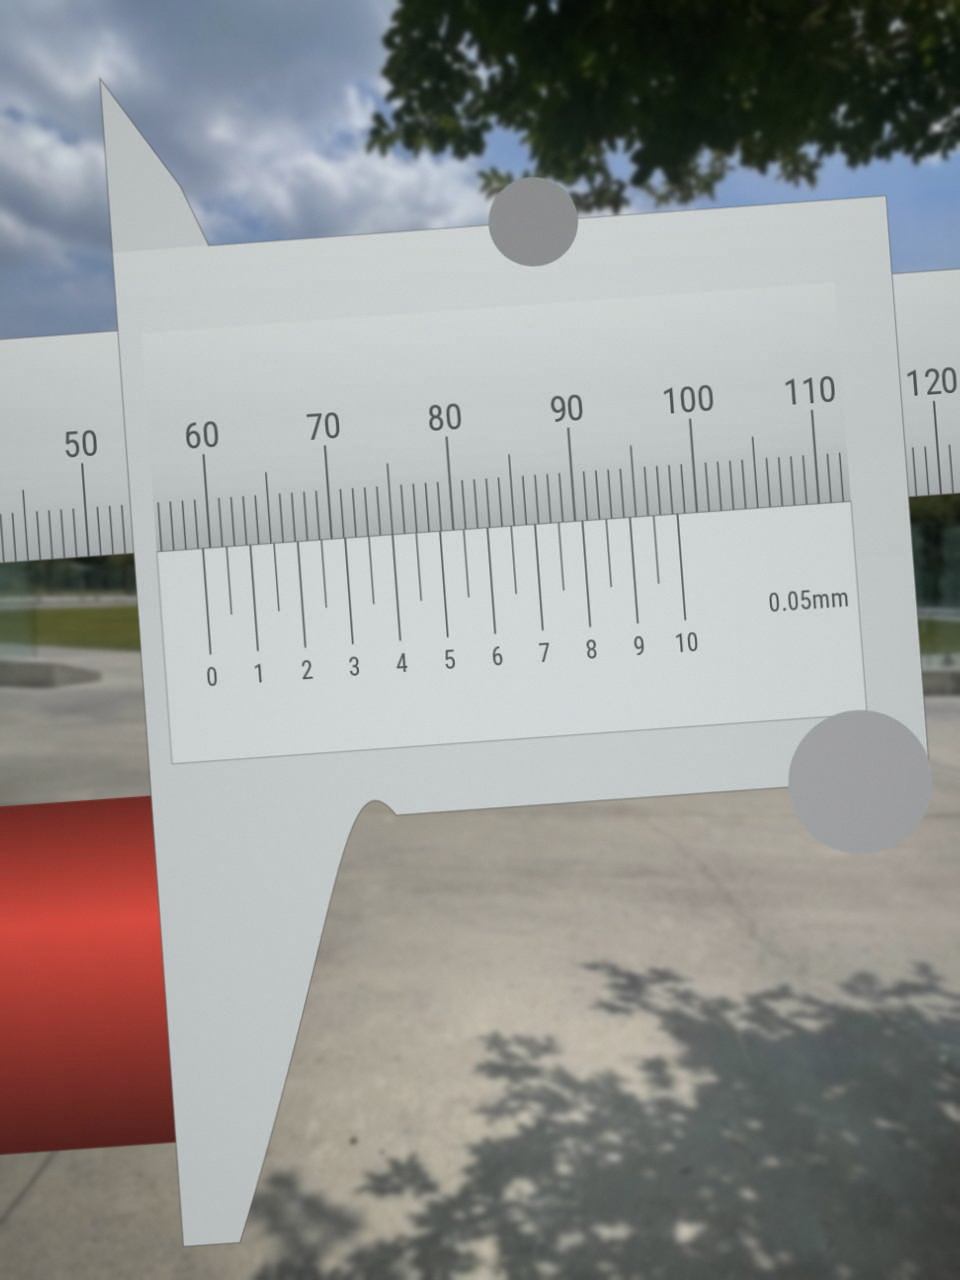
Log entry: 59.4mm
